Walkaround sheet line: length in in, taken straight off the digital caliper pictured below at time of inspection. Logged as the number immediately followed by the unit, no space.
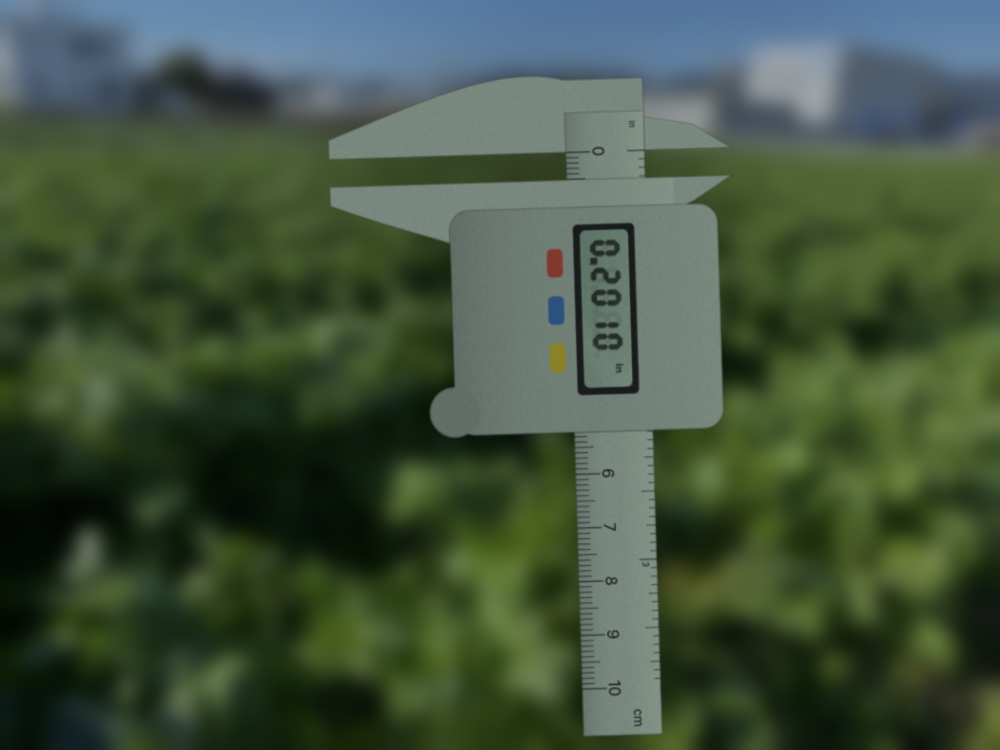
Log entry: 0.2010in
